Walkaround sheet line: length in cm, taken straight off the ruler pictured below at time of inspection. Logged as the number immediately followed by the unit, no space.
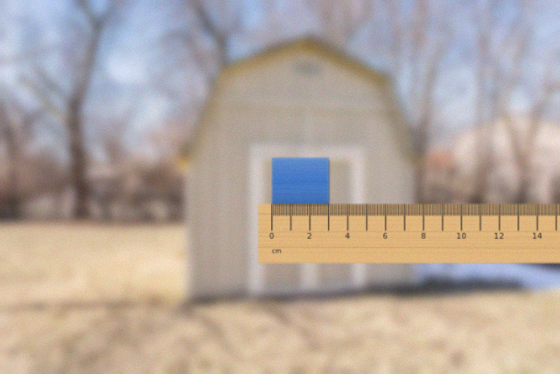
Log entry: 3cm
